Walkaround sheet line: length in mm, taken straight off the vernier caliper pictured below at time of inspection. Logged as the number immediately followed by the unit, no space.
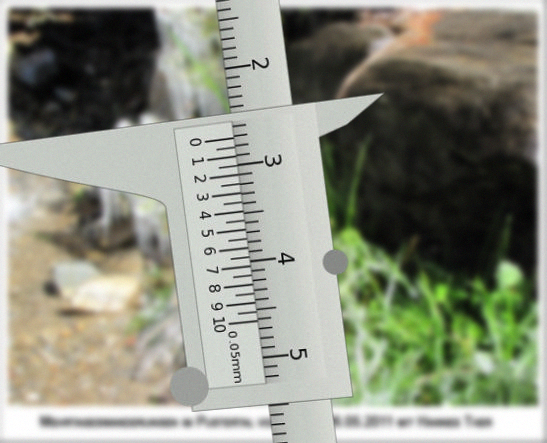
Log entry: 27.2mm
